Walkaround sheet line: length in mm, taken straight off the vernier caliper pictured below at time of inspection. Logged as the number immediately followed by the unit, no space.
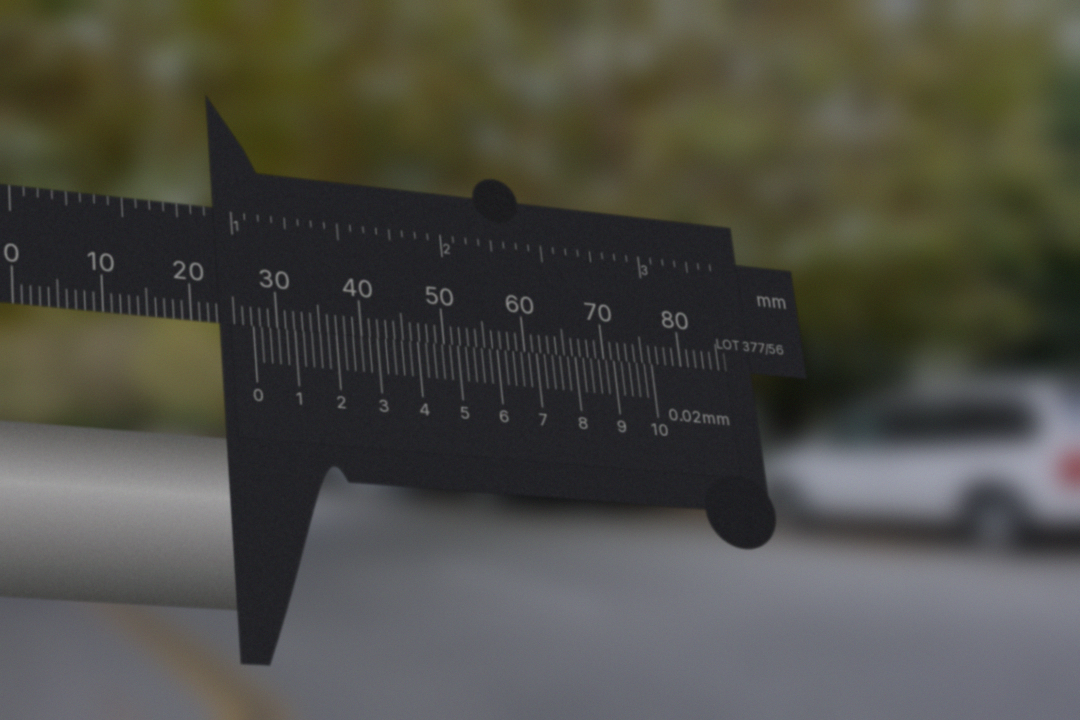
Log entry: 27.2mm
